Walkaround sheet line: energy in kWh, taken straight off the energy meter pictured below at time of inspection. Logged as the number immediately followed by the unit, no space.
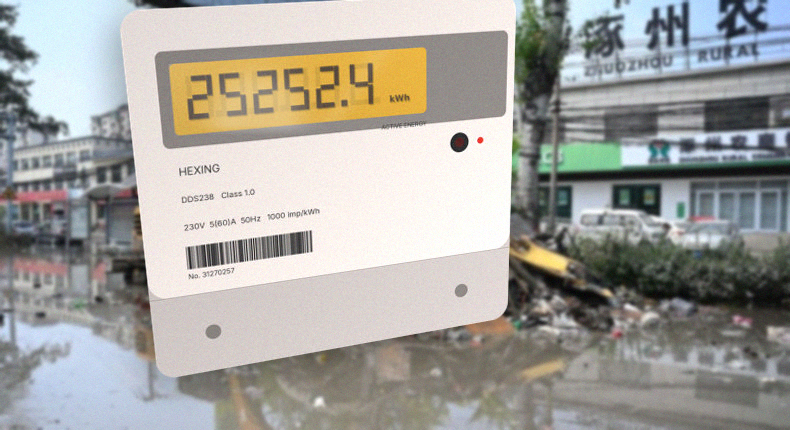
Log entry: 25252.4kWh
